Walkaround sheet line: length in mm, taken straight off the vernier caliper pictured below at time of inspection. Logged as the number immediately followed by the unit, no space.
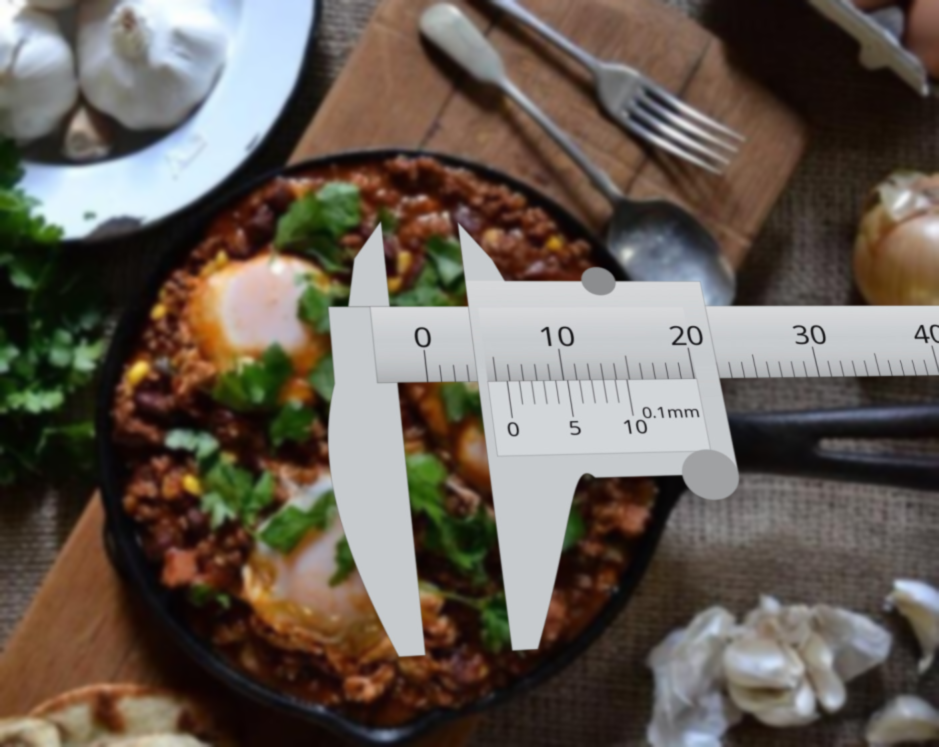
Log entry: 5.8mm
